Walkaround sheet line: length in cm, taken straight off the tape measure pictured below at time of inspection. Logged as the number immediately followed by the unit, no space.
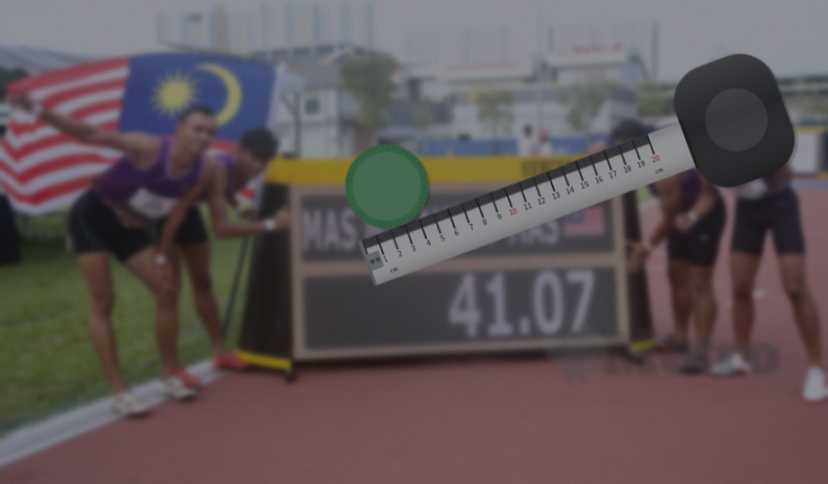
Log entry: 5.5cm
